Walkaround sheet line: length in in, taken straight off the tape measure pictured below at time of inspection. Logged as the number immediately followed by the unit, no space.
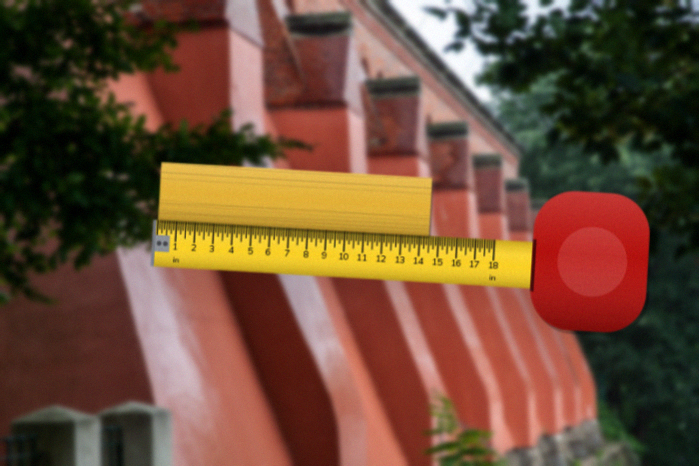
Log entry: 14.5in
